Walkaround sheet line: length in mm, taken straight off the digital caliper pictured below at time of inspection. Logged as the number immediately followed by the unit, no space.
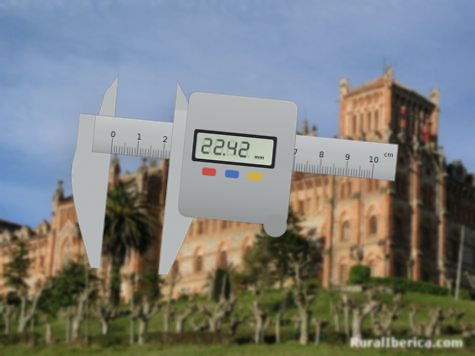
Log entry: 22.42mm
